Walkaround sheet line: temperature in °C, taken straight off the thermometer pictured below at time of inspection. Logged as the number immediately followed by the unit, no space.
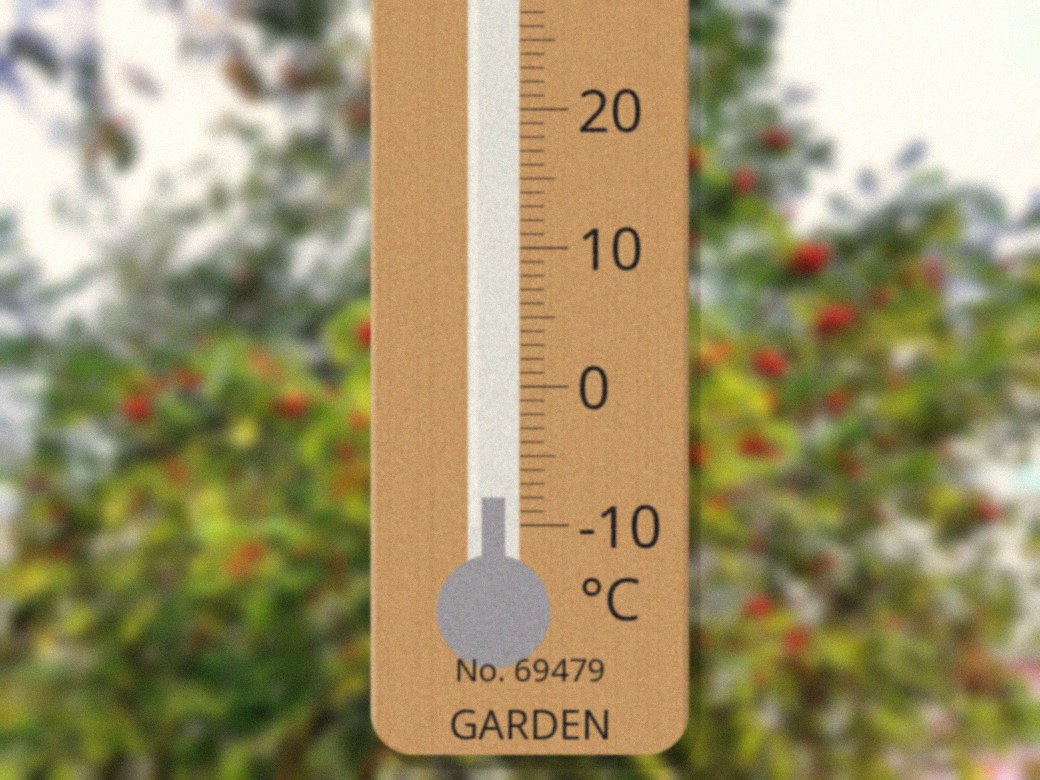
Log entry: -8°C
